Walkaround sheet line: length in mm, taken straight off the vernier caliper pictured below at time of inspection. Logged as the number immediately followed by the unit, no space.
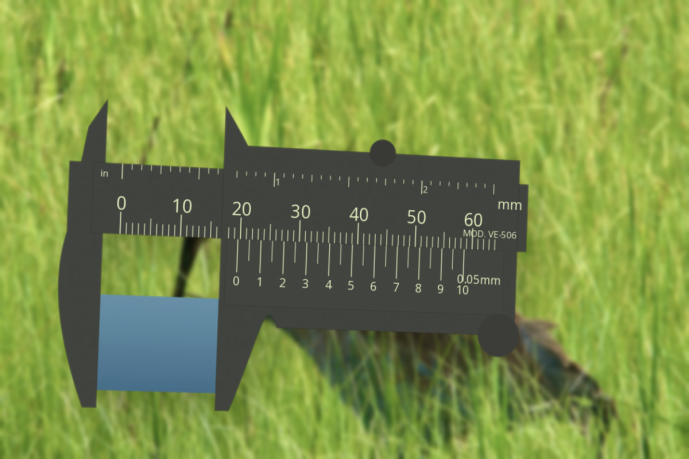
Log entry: 19.6mm
